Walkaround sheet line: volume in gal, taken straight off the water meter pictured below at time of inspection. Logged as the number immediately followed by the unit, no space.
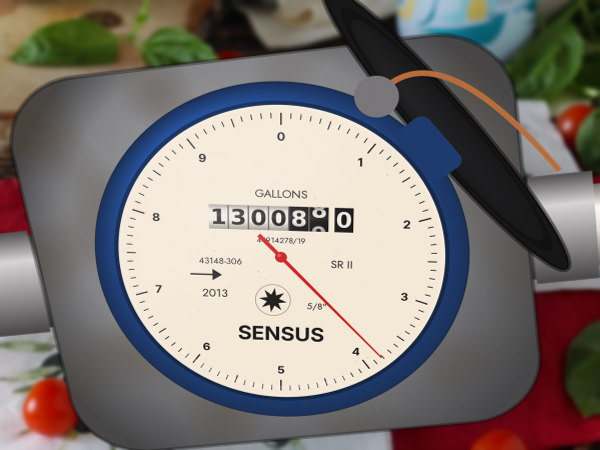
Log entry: 1300883.8gal
